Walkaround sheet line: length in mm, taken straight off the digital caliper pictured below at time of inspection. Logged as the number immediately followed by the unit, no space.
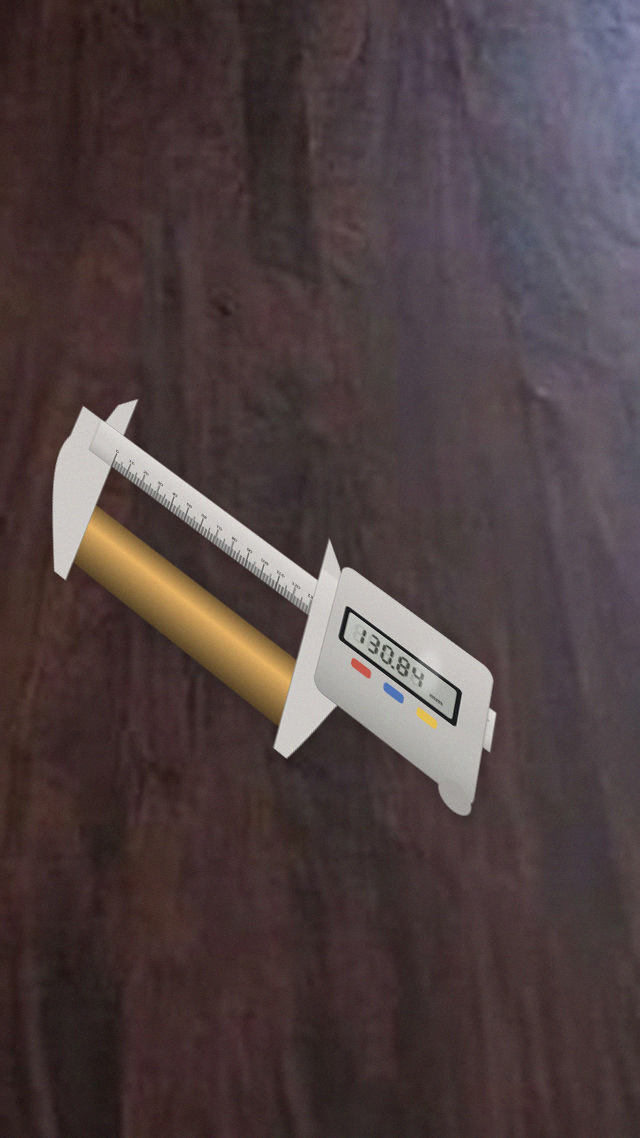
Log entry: 130.84mm
